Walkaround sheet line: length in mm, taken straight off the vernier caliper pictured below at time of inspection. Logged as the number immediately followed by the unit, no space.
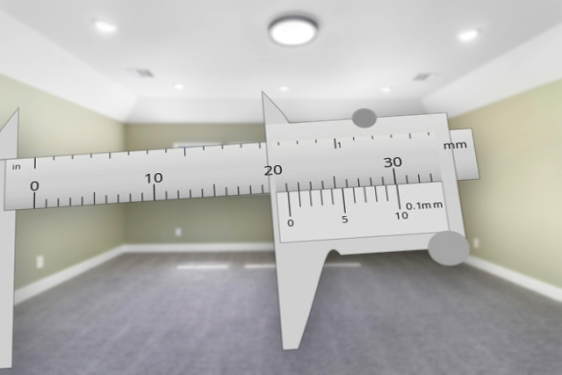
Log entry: 21.1mm
